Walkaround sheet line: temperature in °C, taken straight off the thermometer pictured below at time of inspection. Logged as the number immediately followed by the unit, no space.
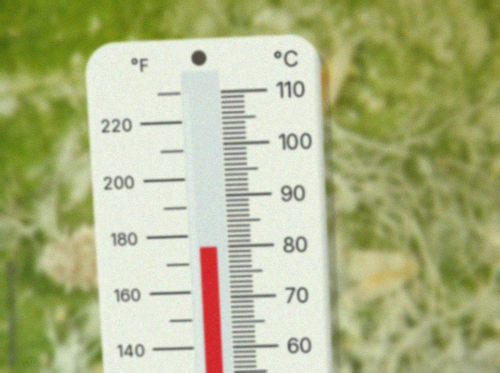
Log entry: 80°C
